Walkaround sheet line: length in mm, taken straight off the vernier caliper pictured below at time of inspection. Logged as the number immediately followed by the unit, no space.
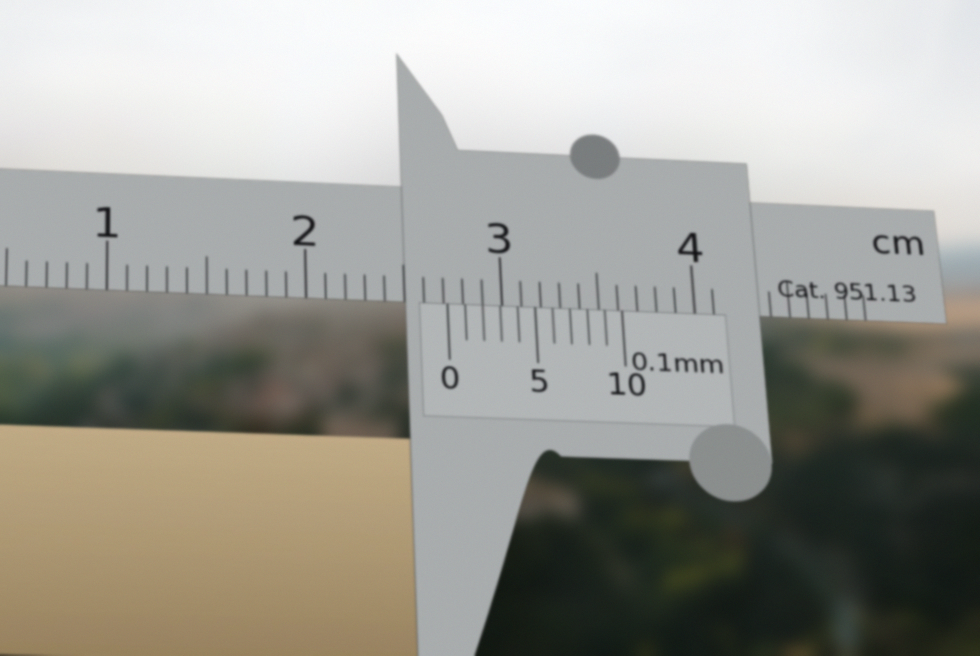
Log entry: 27.2mm
